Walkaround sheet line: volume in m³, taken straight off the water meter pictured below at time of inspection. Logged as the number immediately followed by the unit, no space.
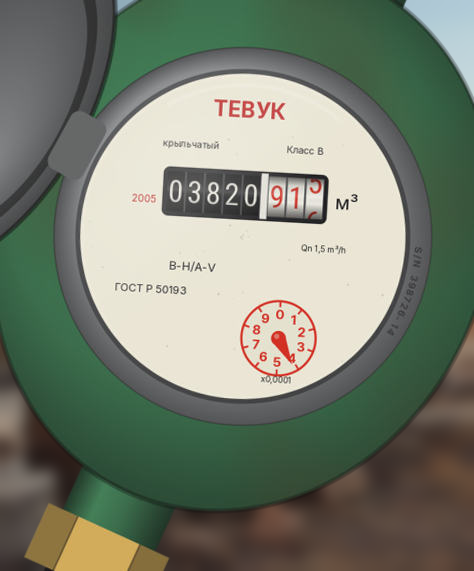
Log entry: 3820.9154m³
